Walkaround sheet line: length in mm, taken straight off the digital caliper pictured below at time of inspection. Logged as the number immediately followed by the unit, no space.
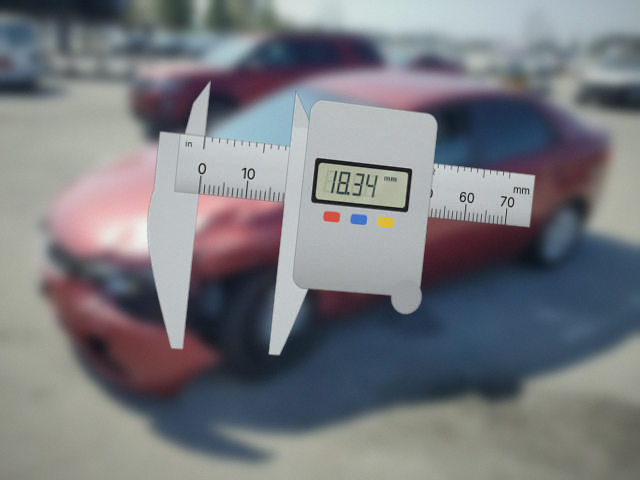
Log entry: 18.34mm
